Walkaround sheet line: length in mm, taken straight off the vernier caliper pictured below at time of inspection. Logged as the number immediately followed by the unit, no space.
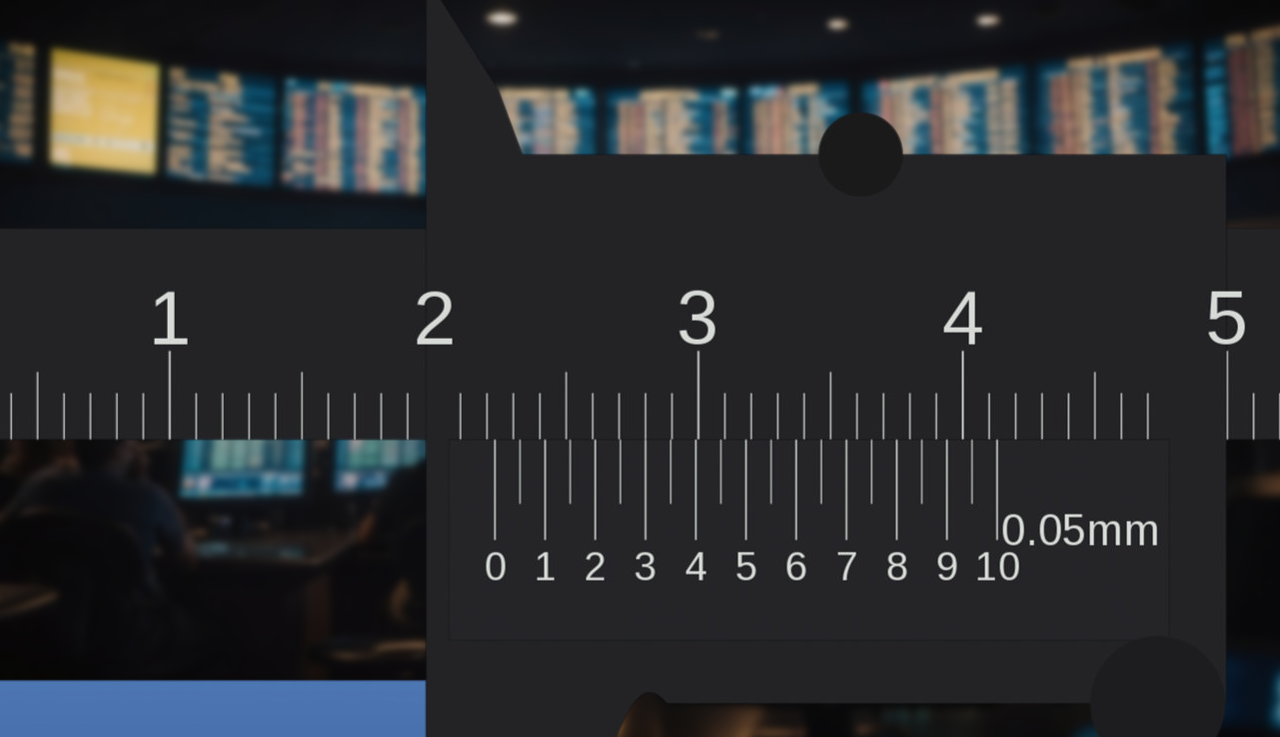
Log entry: 22.30mm
